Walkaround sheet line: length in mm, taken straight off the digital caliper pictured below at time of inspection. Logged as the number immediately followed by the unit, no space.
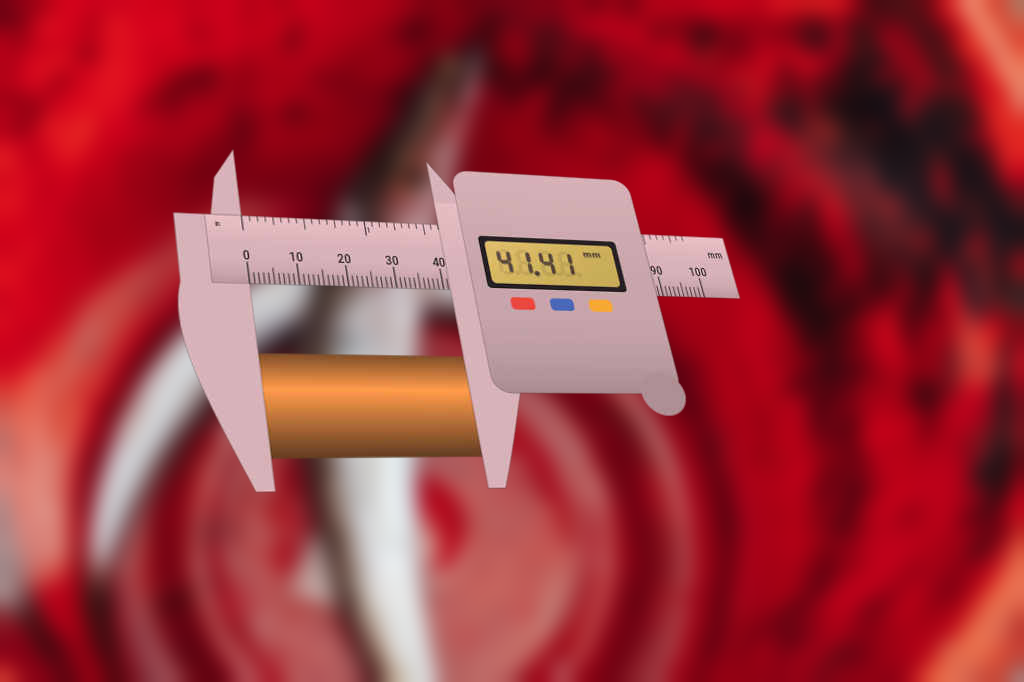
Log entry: 41.41mm
